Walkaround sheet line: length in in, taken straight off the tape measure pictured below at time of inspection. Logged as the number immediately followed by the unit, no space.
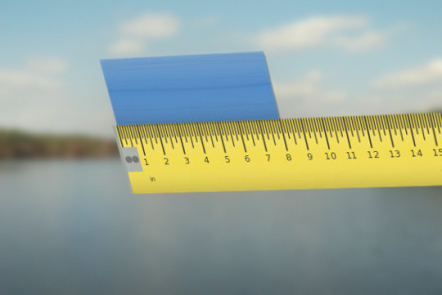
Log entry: 8in
